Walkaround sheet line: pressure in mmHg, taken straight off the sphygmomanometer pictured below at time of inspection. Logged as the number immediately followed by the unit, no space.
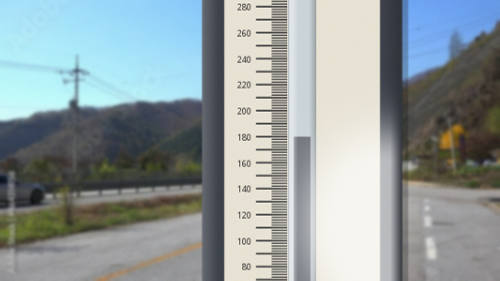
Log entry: 180mmHg
